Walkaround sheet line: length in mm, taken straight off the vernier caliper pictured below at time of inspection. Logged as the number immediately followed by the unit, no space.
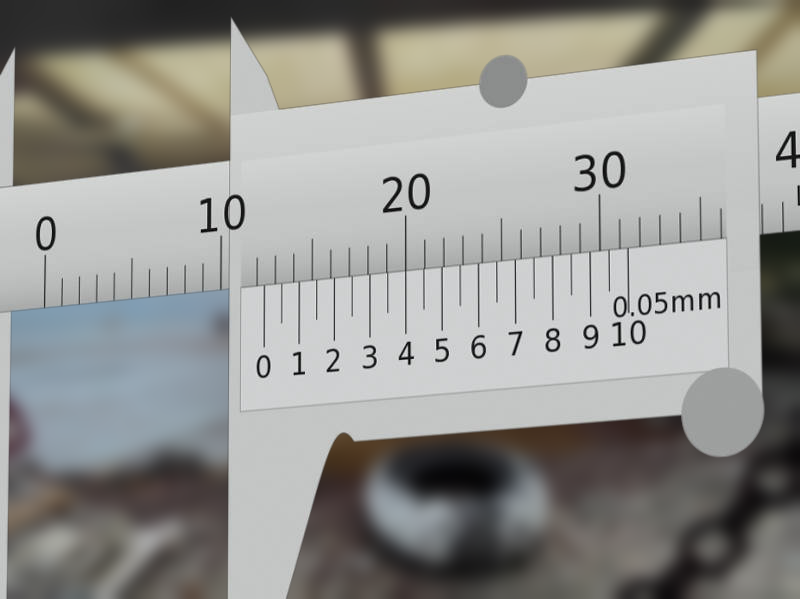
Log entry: 12.4mm
